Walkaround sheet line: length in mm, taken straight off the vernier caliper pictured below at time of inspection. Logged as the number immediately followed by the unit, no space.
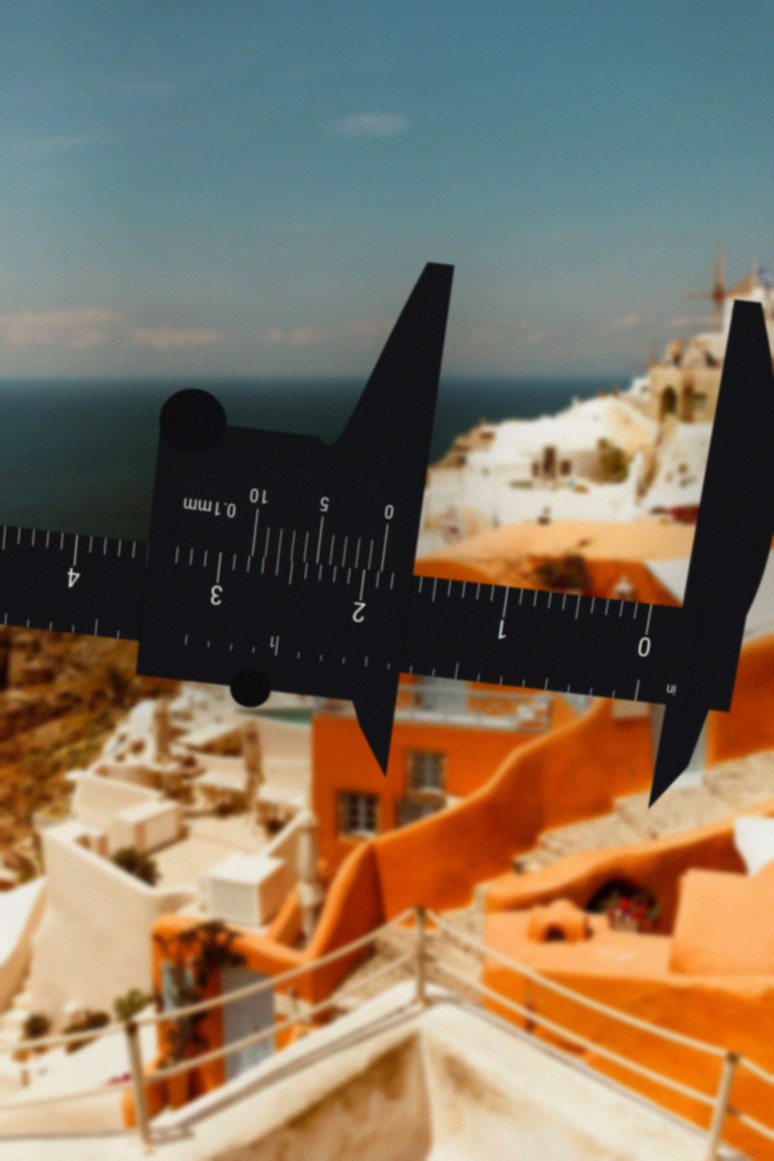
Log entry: 18.8mm
